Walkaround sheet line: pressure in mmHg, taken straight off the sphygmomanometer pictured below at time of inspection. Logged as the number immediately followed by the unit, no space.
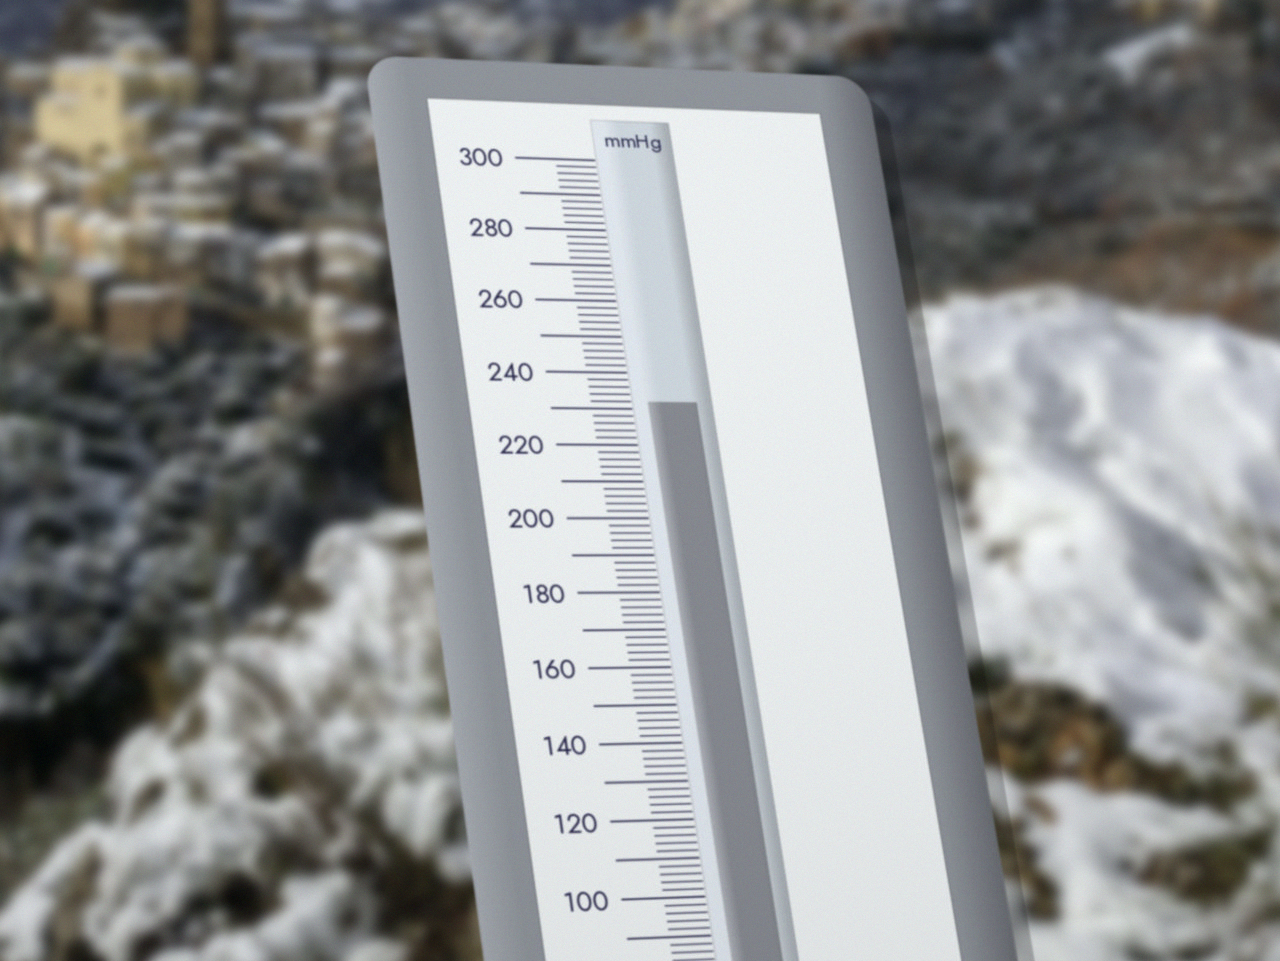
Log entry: 232mmHg
